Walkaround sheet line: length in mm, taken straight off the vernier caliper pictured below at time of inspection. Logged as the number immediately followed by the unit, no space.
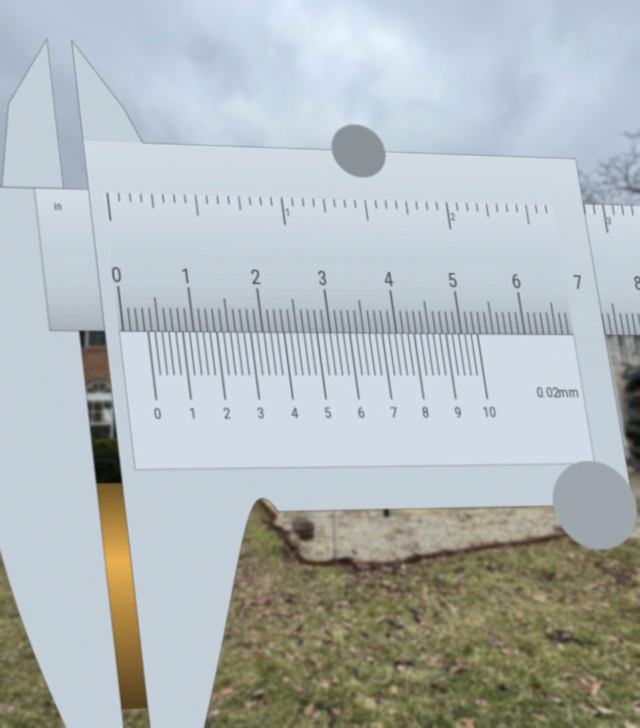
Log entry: 3.5mm
